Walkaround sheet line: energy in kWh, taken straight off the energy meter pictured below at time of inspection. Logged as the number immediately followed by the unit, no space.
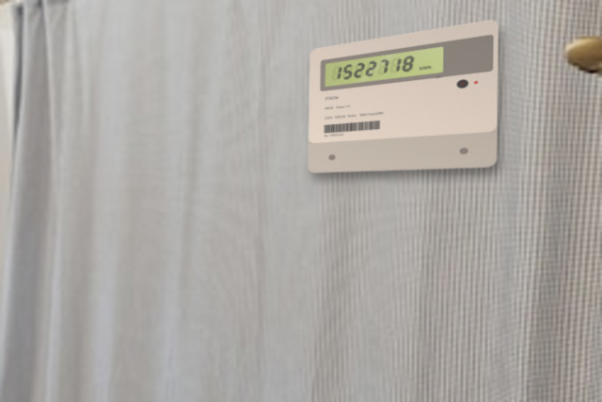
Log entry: 1522718kWh
